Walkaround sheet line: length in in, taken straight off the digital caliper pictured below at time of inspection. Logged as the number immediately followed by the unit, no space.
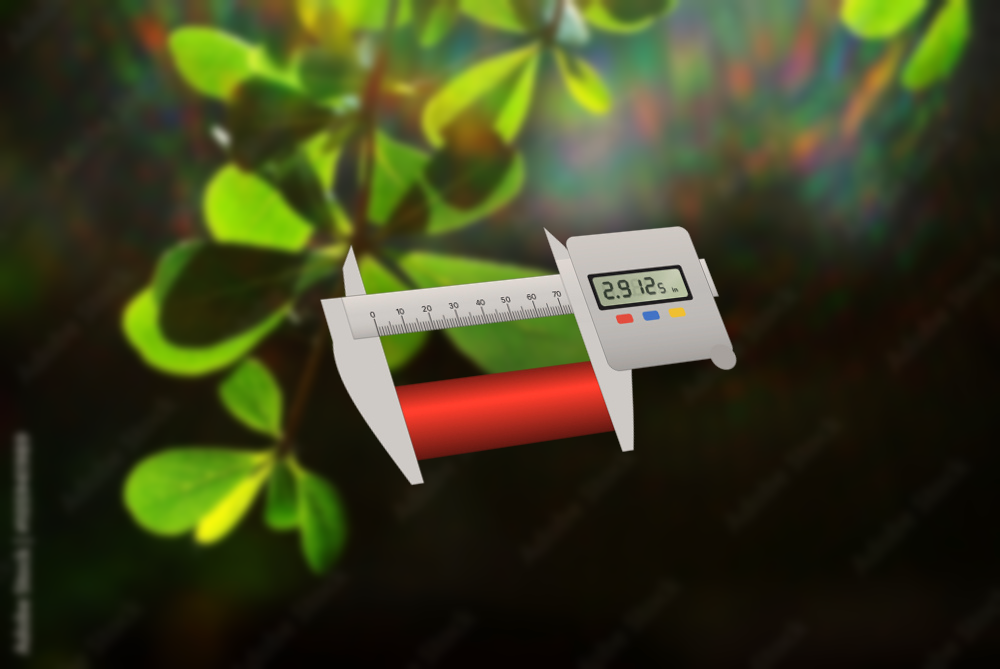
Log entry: 2.9125in
